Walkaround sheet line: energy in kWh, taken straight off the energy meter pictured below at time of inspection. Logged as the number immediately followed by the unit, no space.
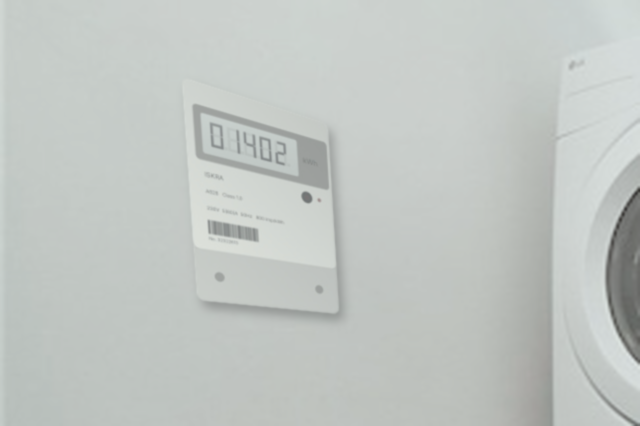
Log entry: 1402kWh
